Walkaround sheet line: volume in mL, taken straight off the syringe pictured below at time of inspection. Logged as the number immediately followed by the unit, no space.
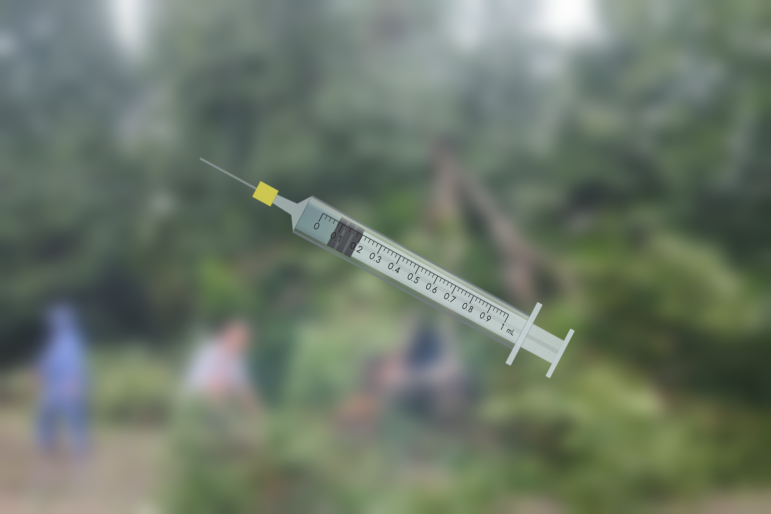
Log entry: 0.08mL
